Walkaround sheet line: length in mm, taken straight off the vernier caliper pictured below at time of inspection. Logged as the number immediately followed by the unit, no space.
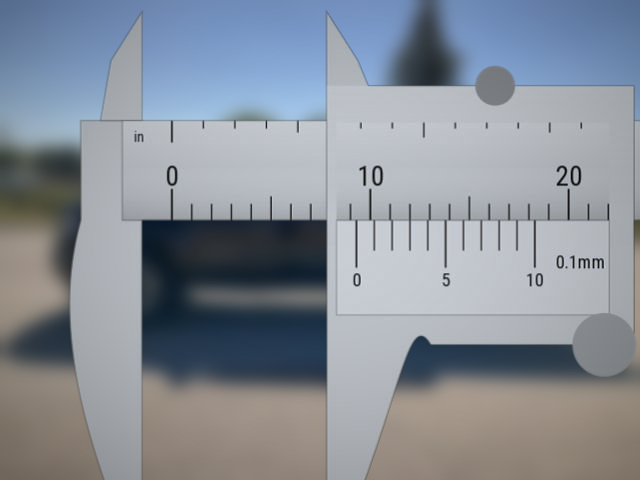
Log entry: 9.3mm
